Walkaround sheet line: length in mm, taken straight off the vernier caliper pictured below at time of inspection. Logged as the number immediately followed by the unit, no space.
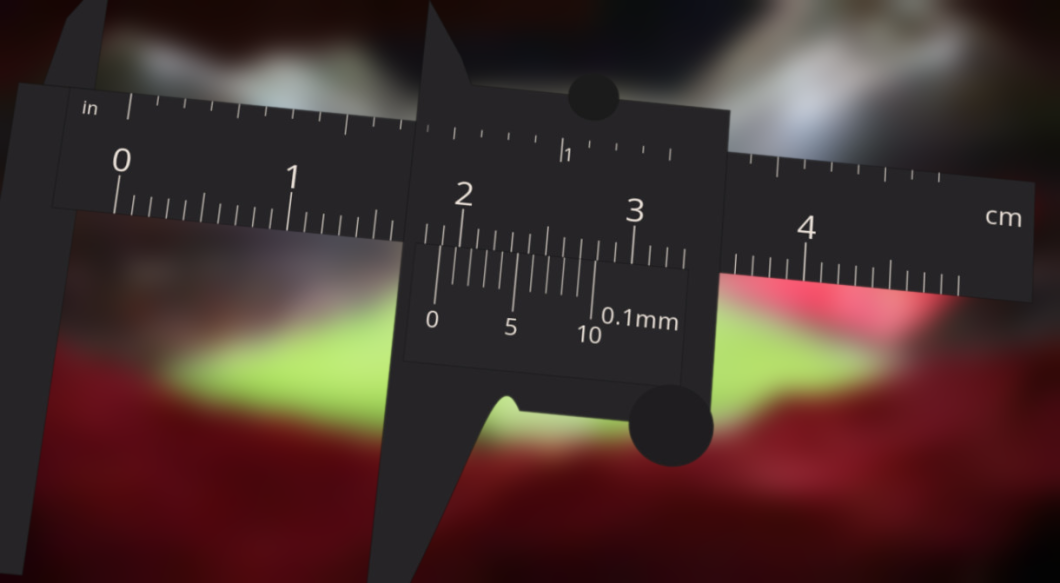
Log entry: 18.9mm
